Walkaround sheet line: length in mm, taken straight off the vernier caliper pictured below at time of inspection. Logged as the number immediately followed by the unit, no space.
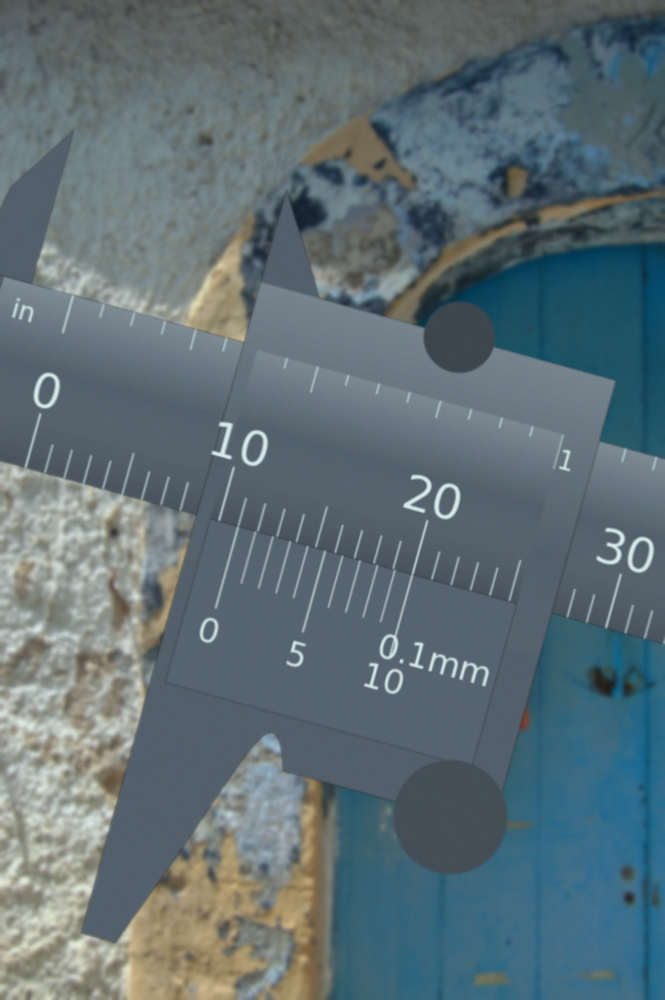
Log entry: 11.0mm
